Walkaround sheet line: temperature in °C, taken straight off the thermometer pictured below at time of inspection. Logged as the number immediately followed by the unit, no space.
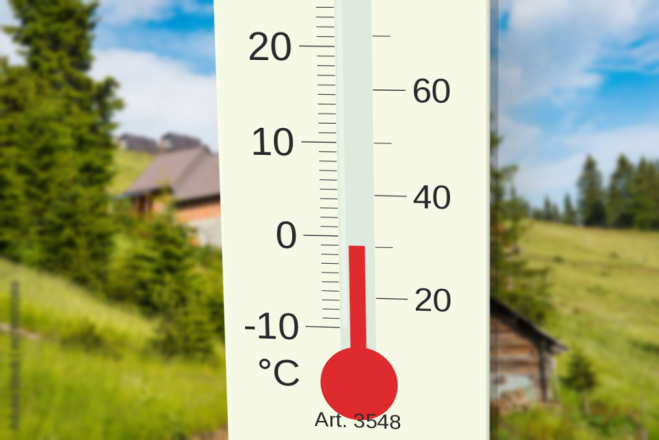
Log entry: -1°C
